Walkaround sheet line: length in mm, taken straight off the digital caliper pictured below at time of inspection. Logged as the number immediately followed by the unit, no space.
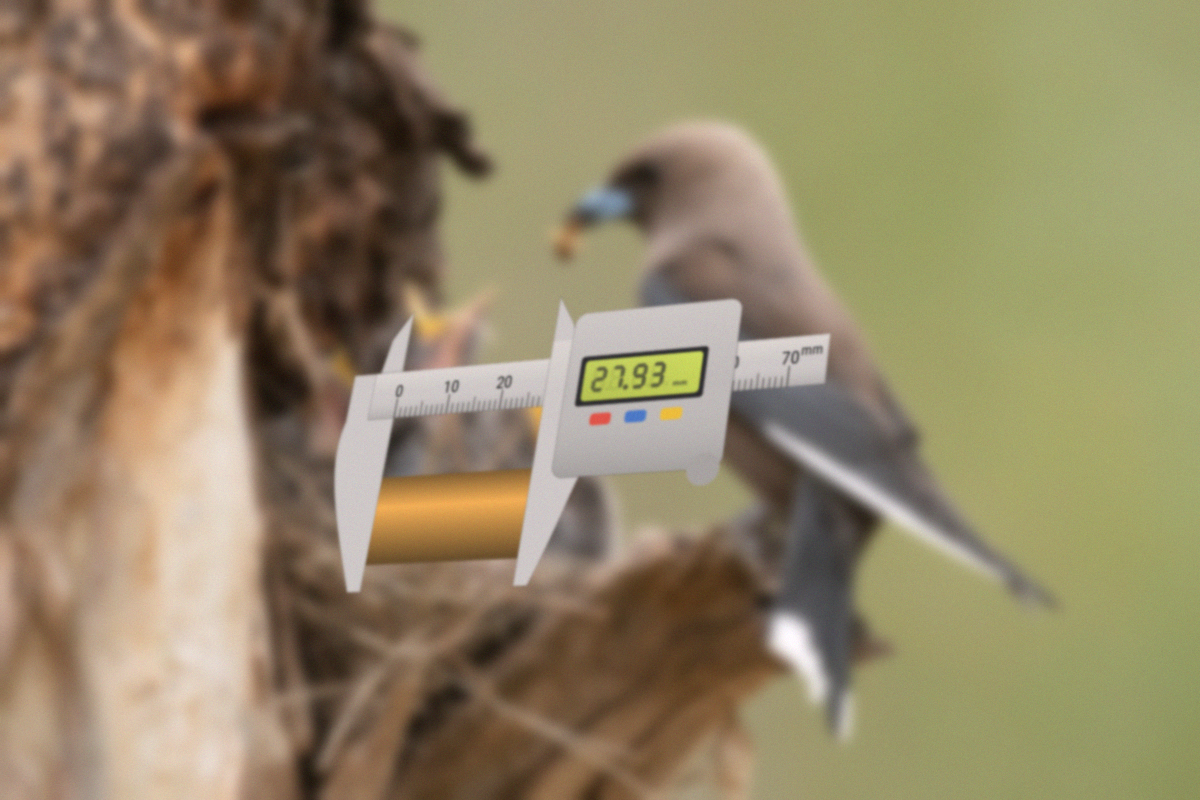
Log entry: 27.93mm
